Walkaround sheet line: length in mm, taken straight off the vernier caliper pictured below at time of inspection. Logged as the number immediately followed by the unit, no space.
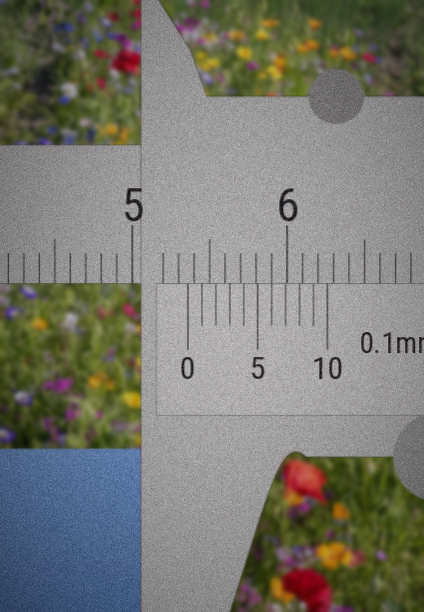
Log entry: 53.6mm
